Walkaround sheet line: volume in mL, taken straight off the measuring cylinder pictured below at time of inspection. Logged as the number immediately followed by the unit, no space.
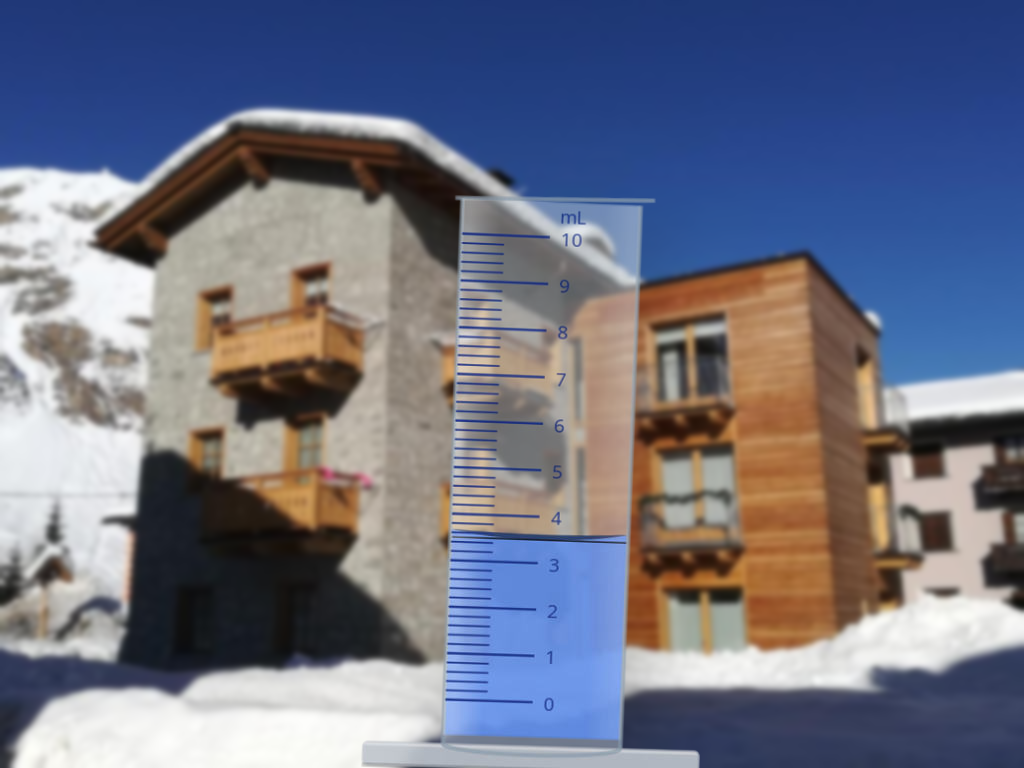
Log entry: 3.5mL
